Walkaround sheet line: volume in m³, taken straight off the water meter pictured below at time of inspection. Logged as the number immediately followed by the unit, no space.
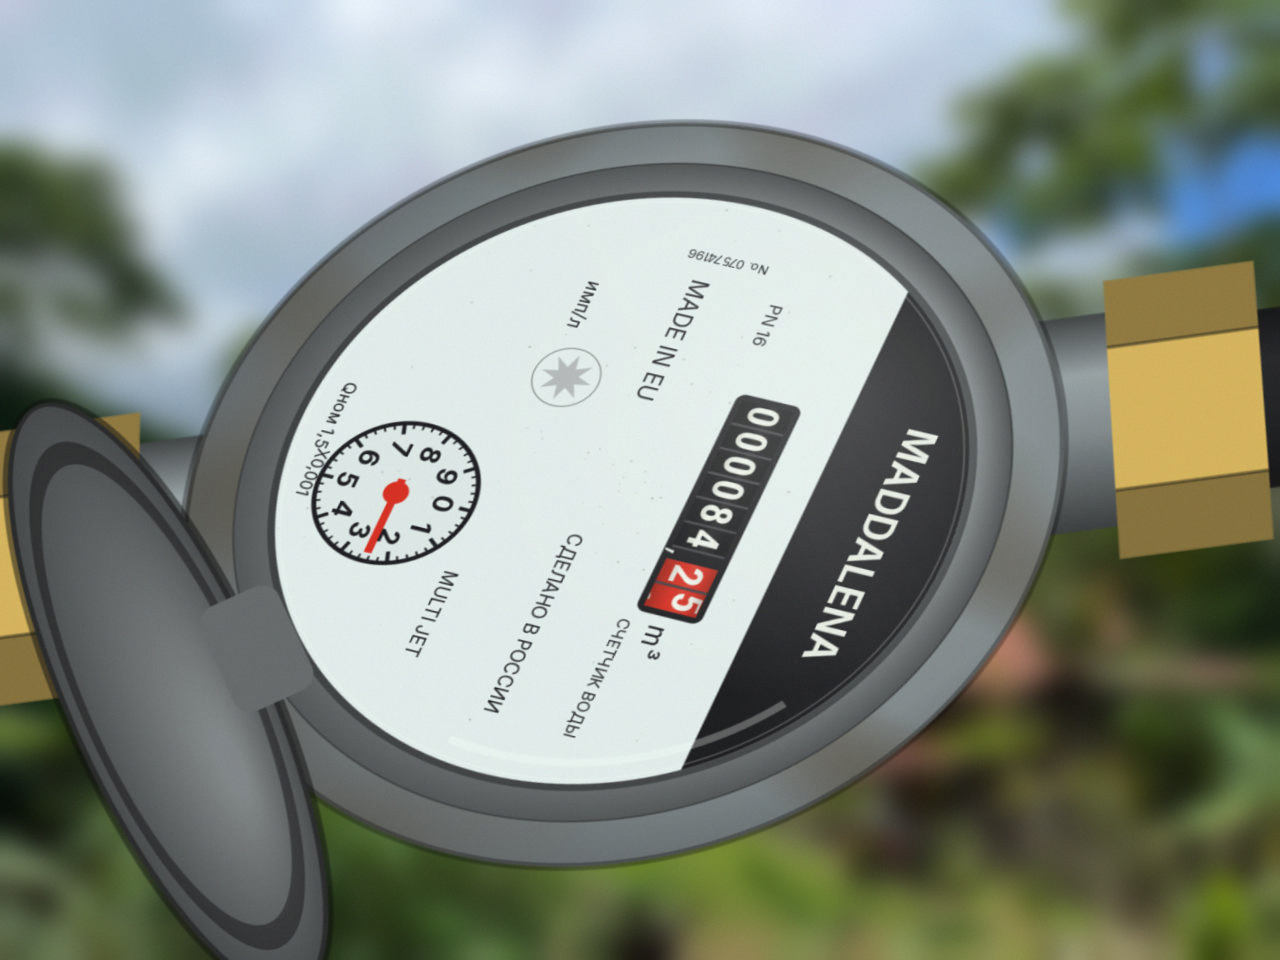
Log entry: 84.252m³
